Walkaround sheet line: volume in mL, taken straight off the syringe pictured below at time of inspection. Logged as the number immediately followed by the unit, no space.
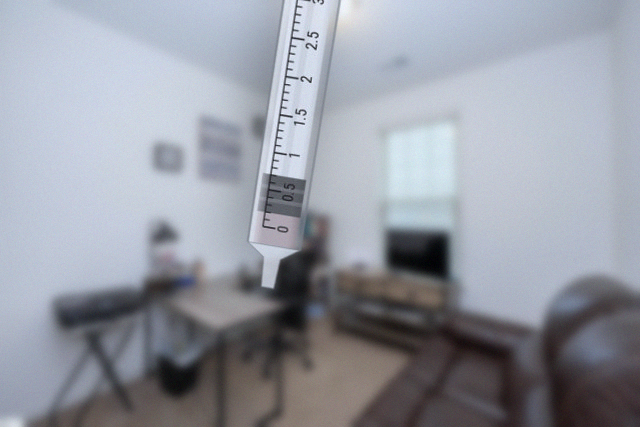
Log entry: 0.2mL
